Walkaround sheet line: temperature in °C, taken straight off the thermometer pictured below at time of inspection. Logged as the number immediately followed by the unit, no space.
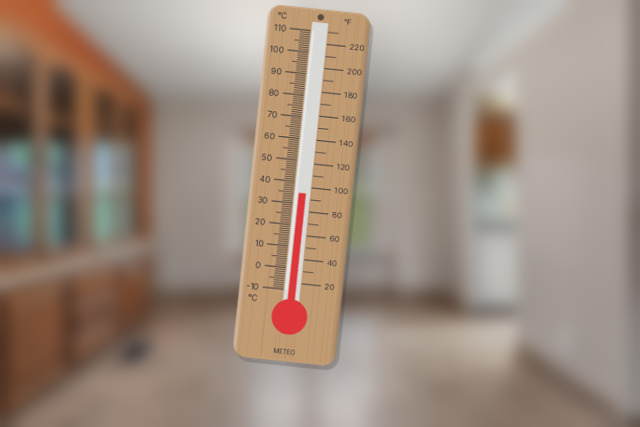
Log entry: 35°C
